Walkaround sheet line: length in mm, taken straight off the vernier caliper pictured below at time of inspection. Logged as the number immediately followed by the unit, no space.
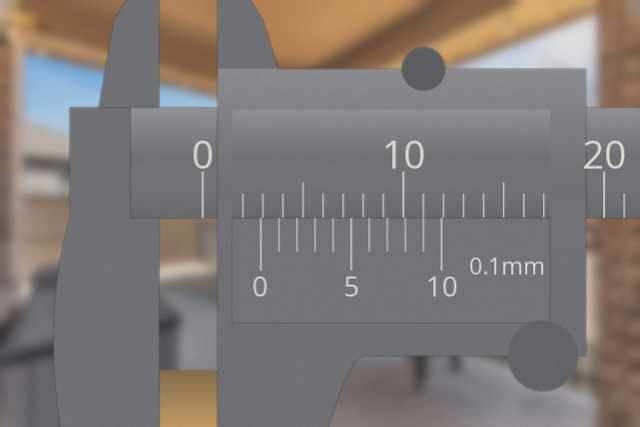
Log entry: 2.9mm
